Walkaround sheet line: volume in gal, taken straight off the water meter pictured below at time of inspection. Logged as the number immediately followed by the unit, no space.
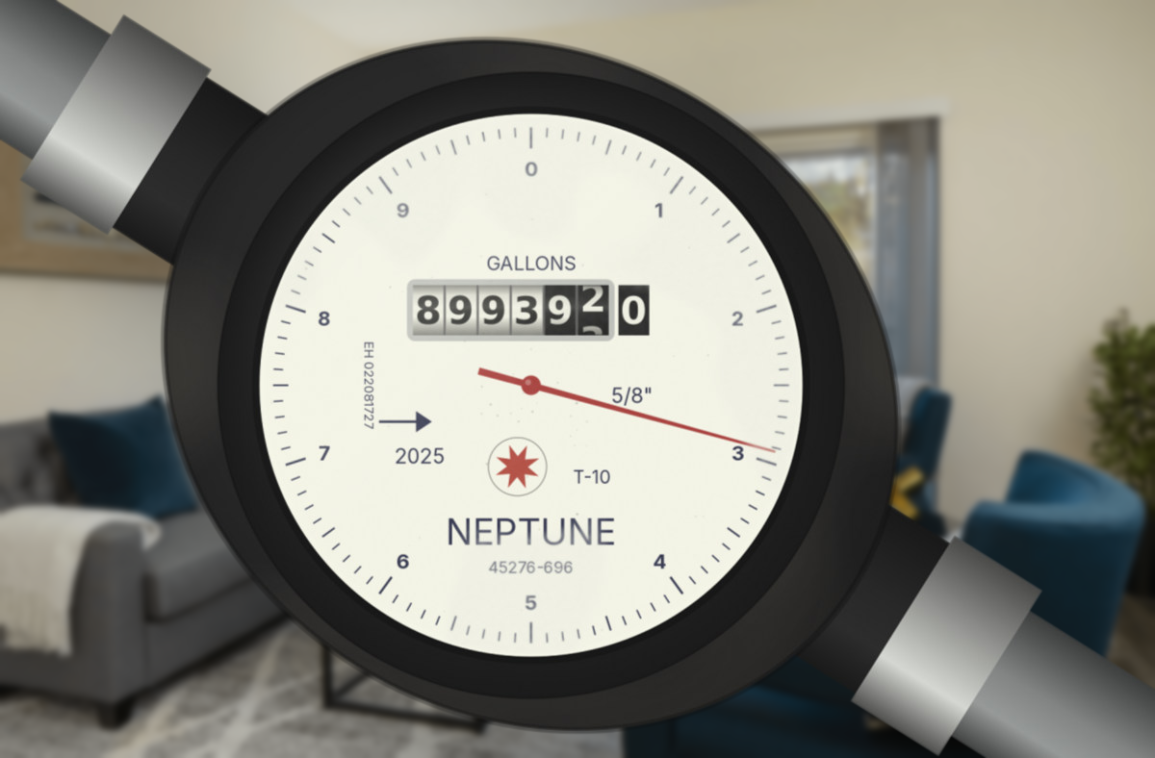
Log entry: 8993922.9gal
